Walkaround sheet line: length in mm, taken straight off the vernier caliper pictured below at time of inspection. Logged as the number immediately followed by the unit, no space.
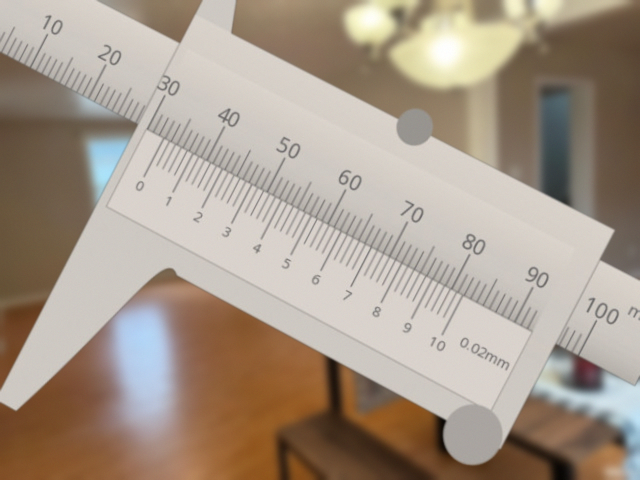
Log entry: 32.8mm
